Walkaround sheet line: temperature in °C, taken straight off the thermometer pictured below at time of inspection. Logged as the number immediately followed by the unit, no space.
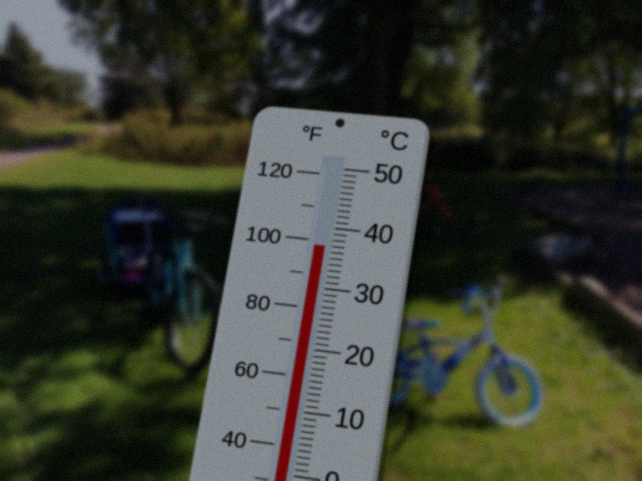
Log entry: 37°C
